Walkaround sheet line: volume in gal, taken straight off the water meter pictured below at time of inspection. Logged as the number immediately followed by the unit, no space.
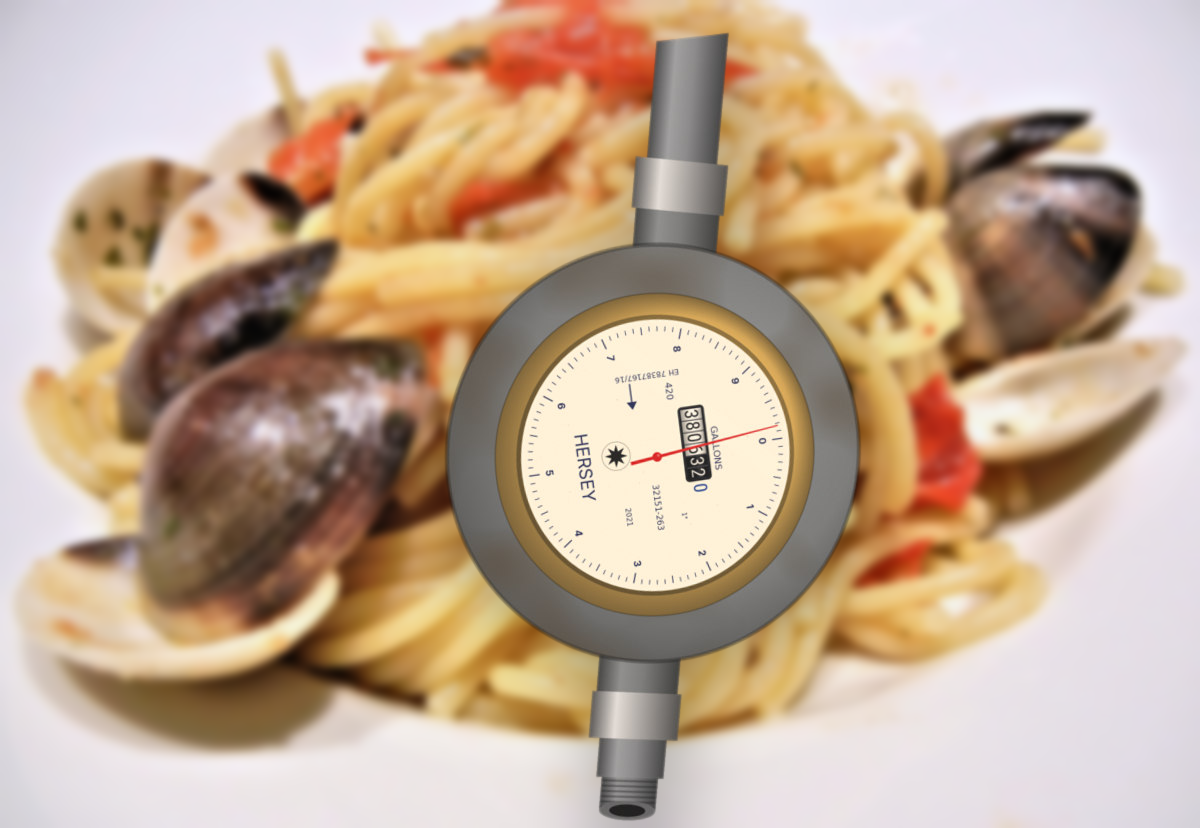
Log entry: 3806319.8gal
